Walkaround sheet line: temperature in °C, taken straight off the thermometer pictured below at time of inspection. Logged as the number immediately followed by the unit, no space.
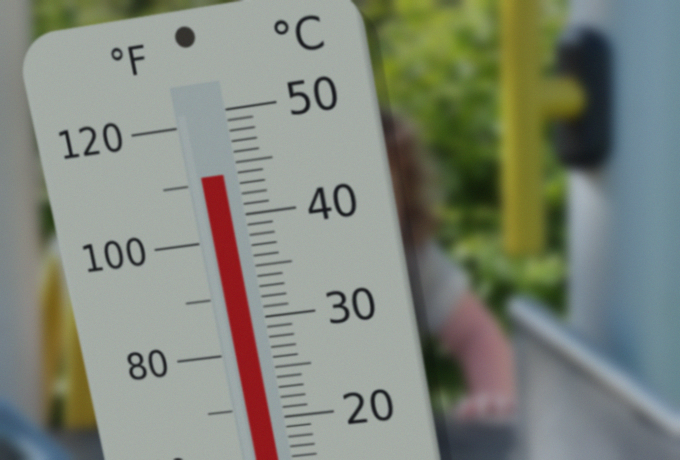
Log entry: 44°C
